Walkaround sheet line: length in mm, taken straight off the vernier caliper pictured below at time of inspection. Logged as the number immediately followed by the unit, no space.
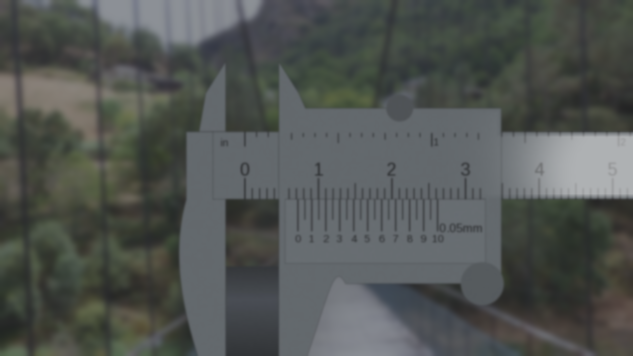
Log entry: 7.2mm
